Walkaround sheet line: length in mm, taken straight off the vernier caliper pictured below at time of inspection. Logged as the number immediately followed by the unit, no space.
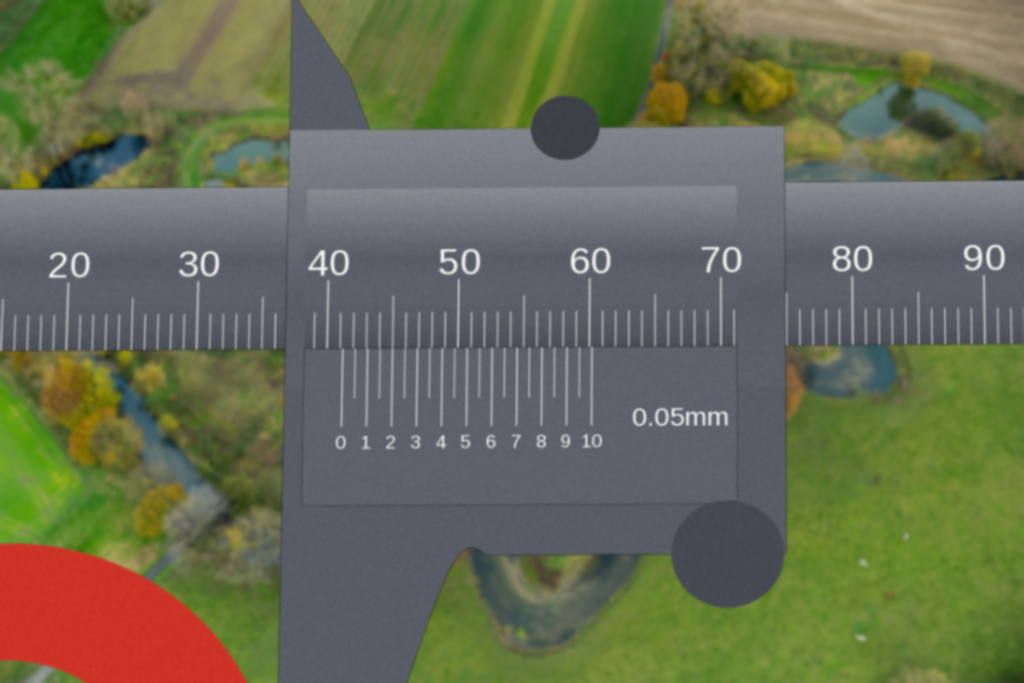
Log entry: 41.2mm
